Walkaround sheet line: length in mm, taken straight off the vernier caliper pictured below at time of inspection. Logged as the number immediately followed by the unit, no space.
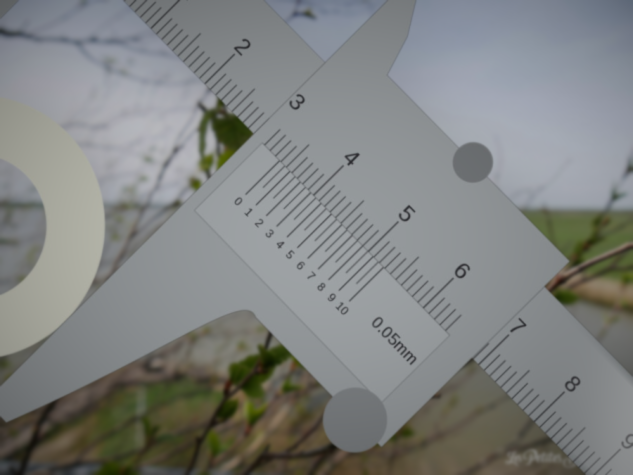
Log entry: 33.8mm
